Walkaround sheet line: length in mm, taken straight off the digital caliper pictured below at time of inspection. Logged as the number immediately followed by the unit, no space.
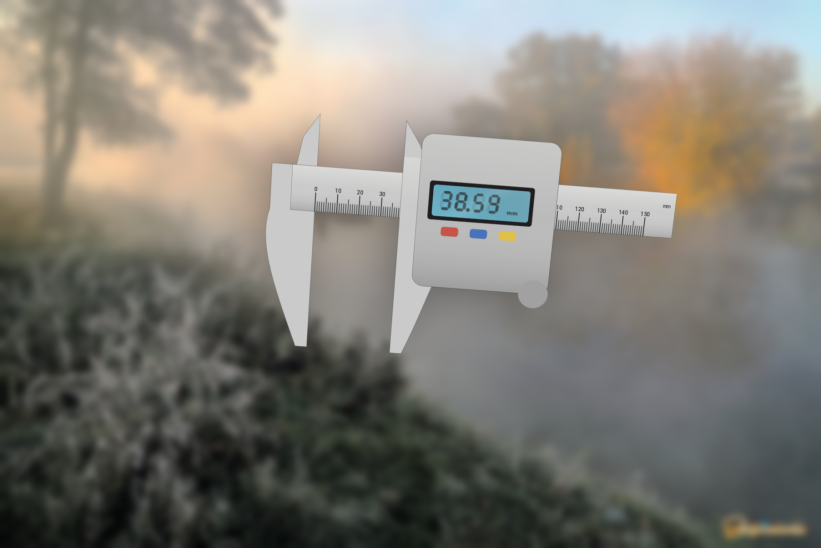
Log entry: 38.59mm
